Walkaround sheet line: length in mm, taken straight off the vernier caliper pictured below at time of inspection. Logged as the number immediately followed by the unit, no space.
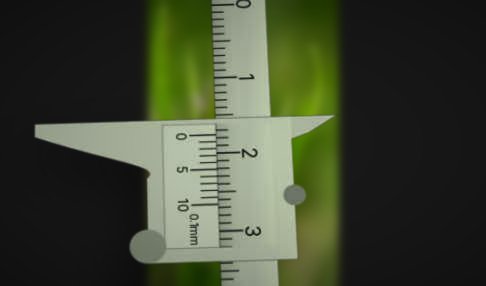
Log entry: 17.6mm
